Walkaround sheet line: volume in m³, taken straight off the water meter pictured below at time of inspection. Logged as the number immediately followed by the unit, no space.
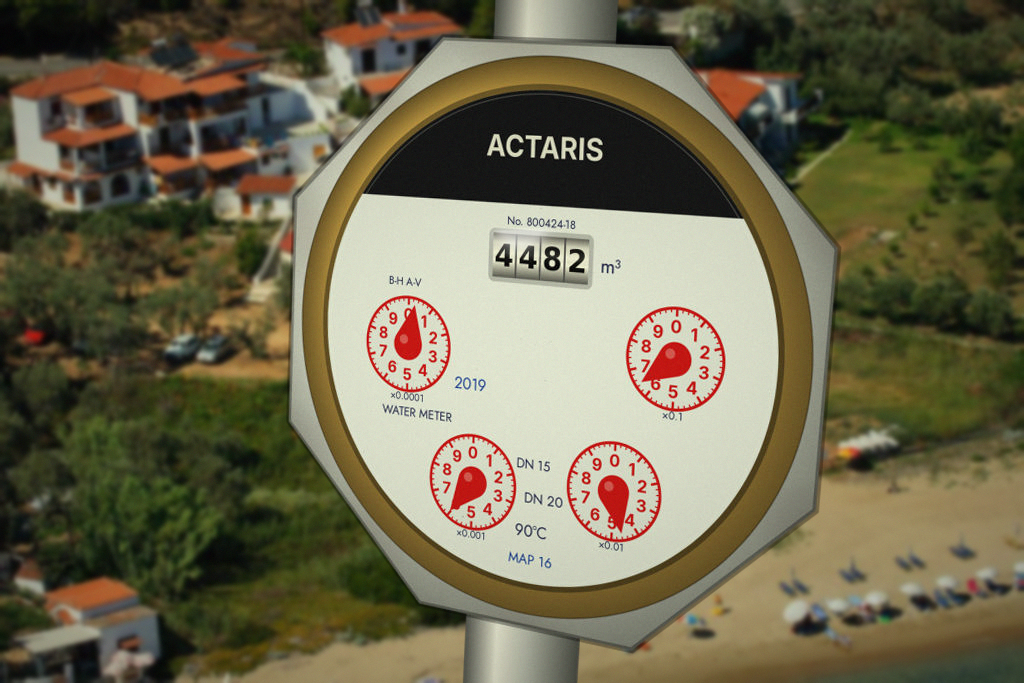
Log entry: 4482.6460m³
